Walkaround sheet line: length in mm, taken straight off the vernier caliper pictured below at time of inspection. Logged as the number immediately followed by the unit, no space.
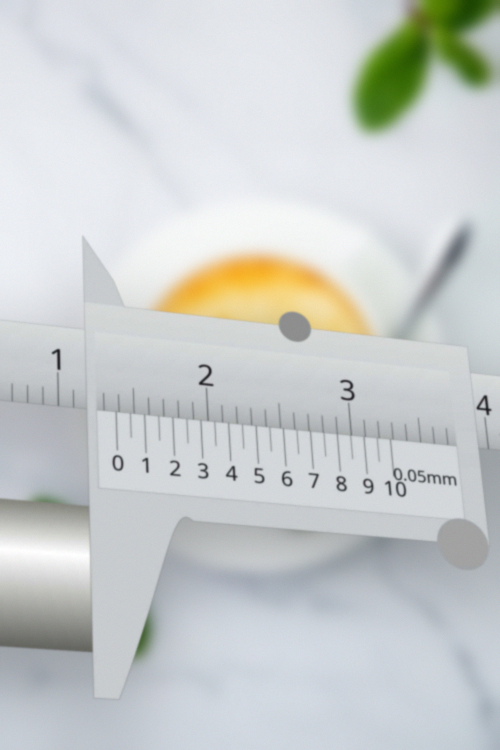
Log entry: 13.8mm
